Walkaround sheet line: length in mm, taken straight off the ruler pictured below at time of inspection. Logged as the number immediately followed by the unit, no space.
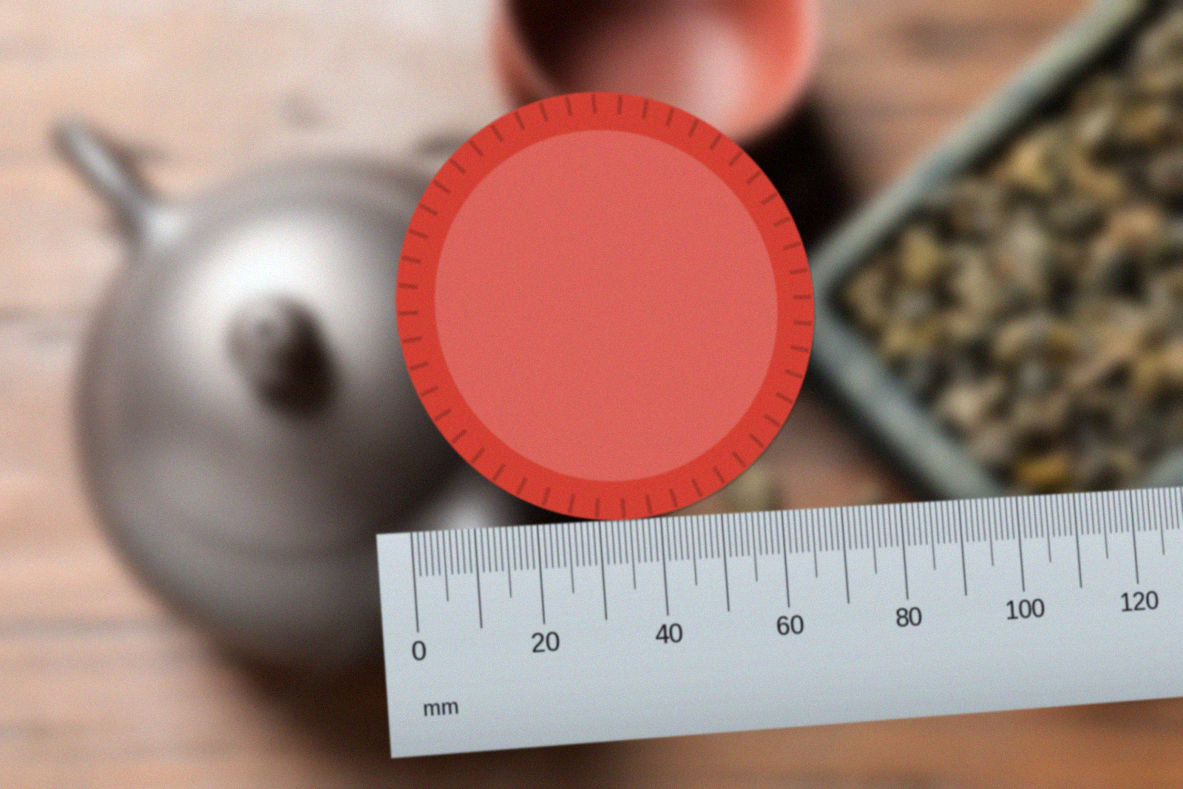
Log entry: 68mm
